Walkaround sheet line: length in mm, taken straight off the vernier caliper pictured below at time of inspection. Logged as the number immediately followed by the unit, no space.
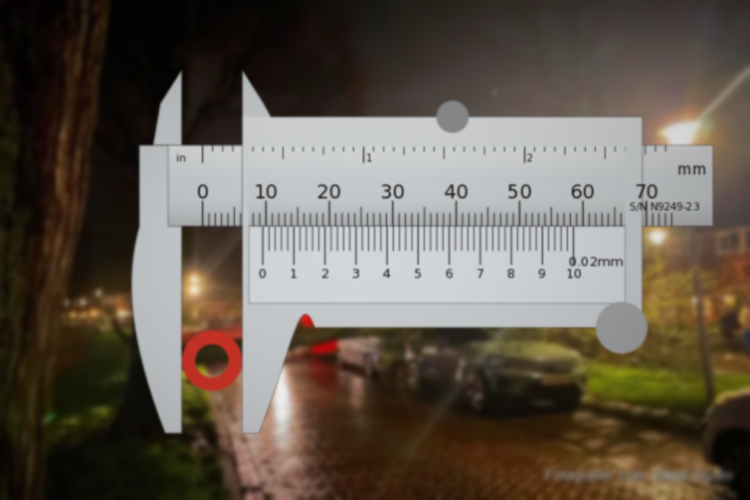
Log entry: 9.5mm
